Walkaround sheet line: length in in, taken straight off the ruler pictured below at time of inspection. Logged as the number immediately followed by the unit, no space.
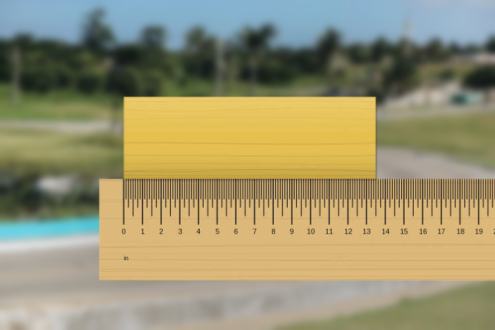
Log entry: 13.5in
